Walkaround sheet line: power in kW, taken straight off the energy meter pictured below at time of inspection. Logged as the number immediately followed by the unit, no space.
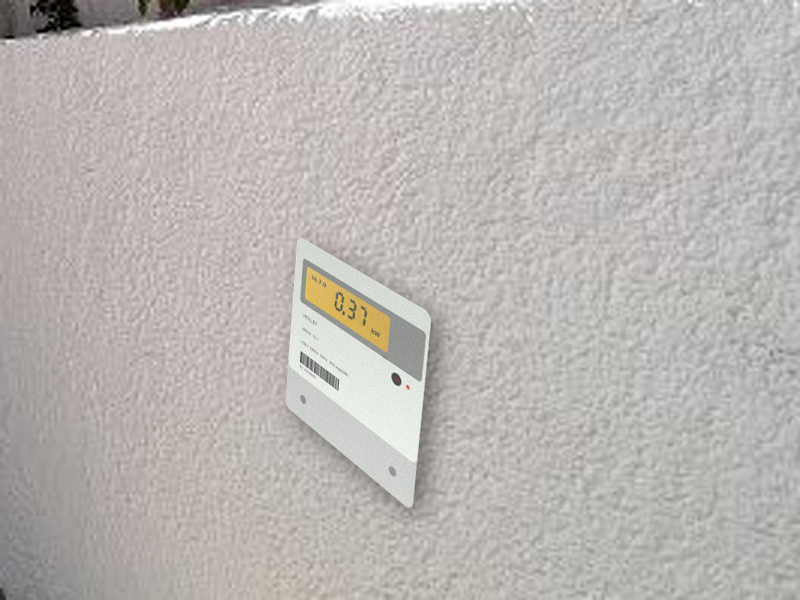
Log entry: 0.37kW
